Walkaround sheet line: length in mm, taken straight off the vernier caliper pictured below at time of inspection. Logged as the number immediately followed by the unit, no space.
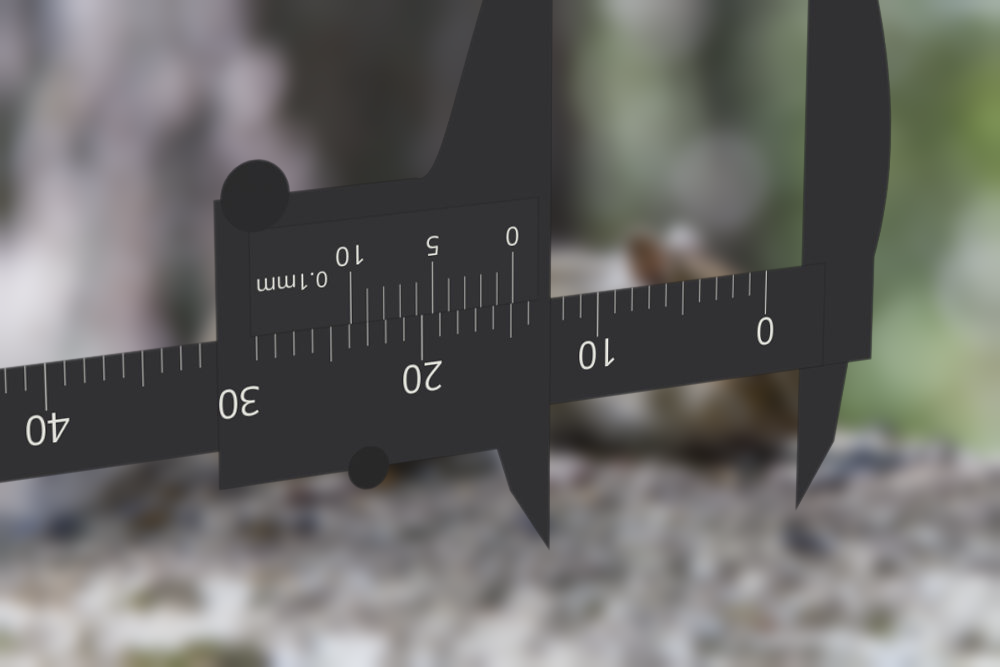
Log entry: 14.9mm
